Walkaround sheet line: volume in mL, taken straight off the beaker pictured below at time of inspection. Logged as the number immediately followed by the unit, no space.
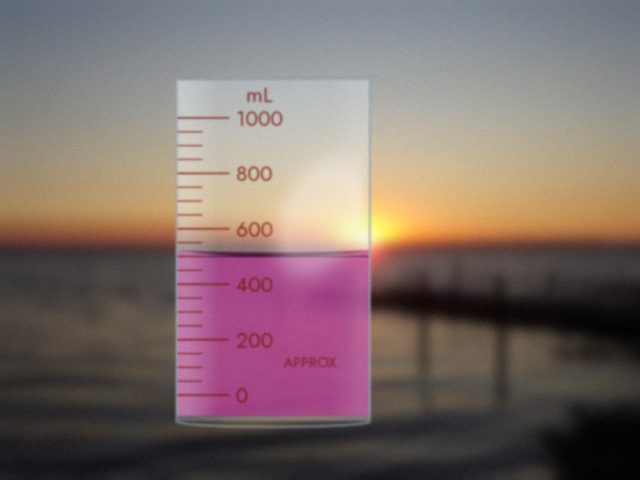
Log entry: 500mL
